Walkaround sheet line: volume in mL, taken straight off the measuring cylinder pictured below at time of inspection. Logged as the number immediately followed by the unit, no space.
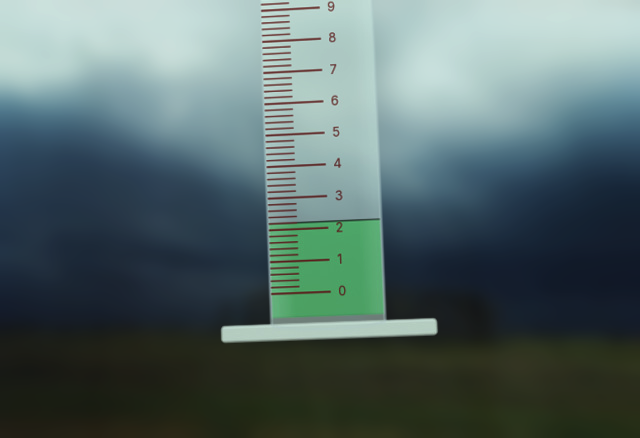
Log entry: 2.2mL
